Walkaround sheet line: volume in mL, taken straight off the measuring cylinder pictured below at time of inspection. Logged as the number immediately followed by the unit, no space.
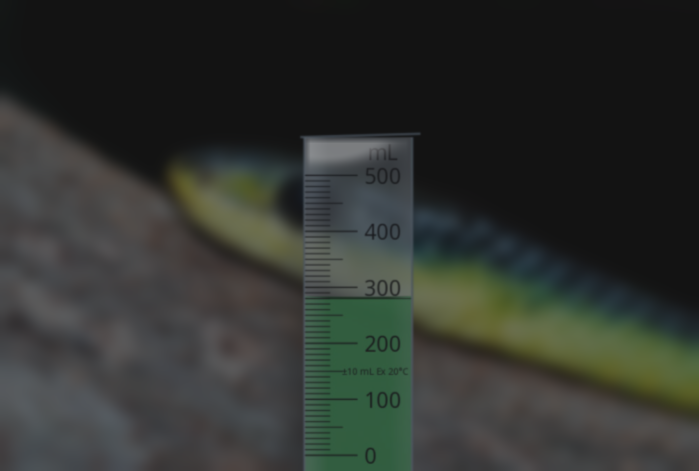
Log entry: 280mL
